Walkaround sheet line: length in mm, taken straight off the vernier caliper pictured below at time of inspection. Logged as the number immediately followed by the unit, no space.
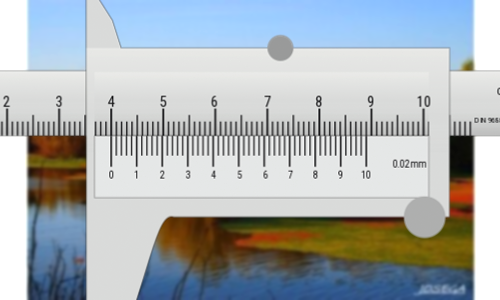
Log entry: 40.0mm
